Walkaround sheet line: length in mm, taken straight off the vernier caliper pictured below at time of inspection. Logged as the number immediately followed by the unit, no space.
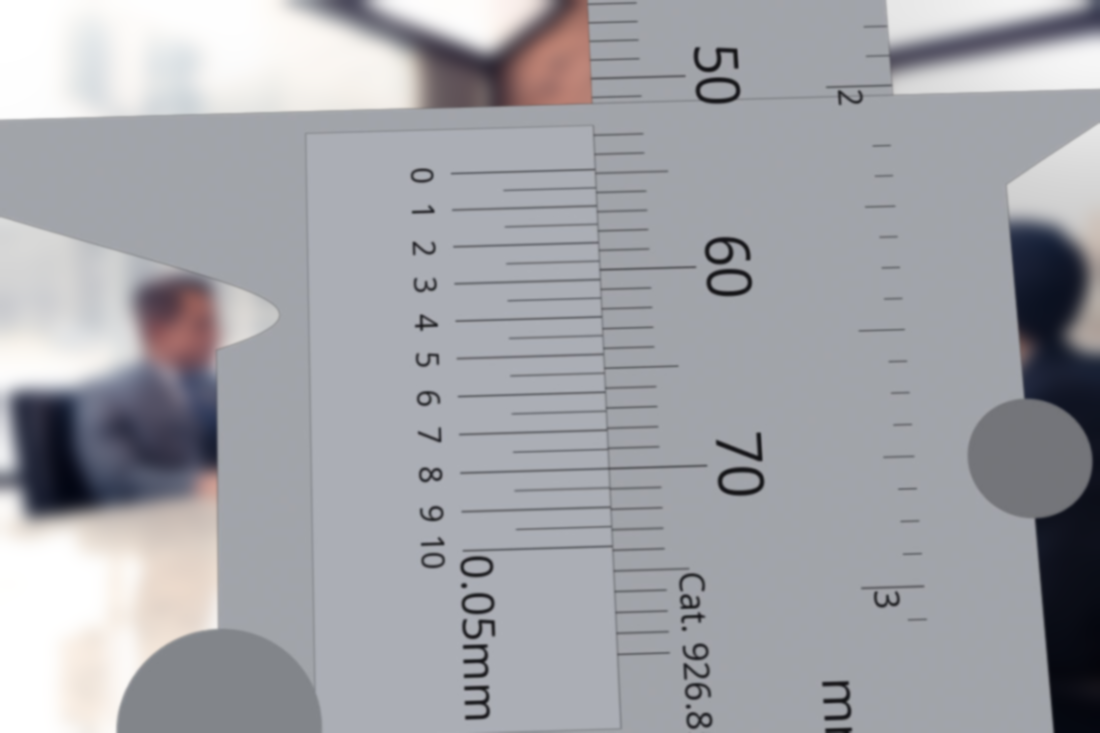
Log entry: 54.8mm
